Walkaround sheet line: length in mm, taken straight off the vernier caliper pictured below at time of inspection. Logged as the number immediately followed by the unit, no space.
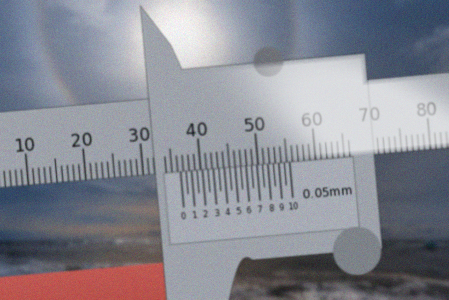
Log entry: 36.5mm
